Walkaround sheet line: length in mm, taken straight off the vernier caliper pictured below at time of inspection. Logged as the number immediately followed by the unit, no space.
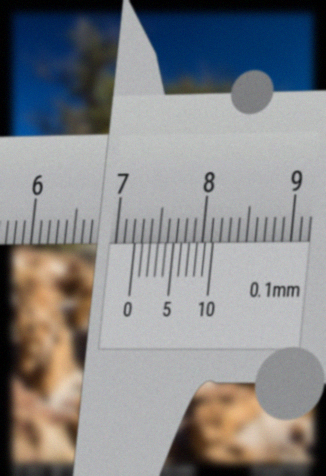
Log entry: 72.2mm
